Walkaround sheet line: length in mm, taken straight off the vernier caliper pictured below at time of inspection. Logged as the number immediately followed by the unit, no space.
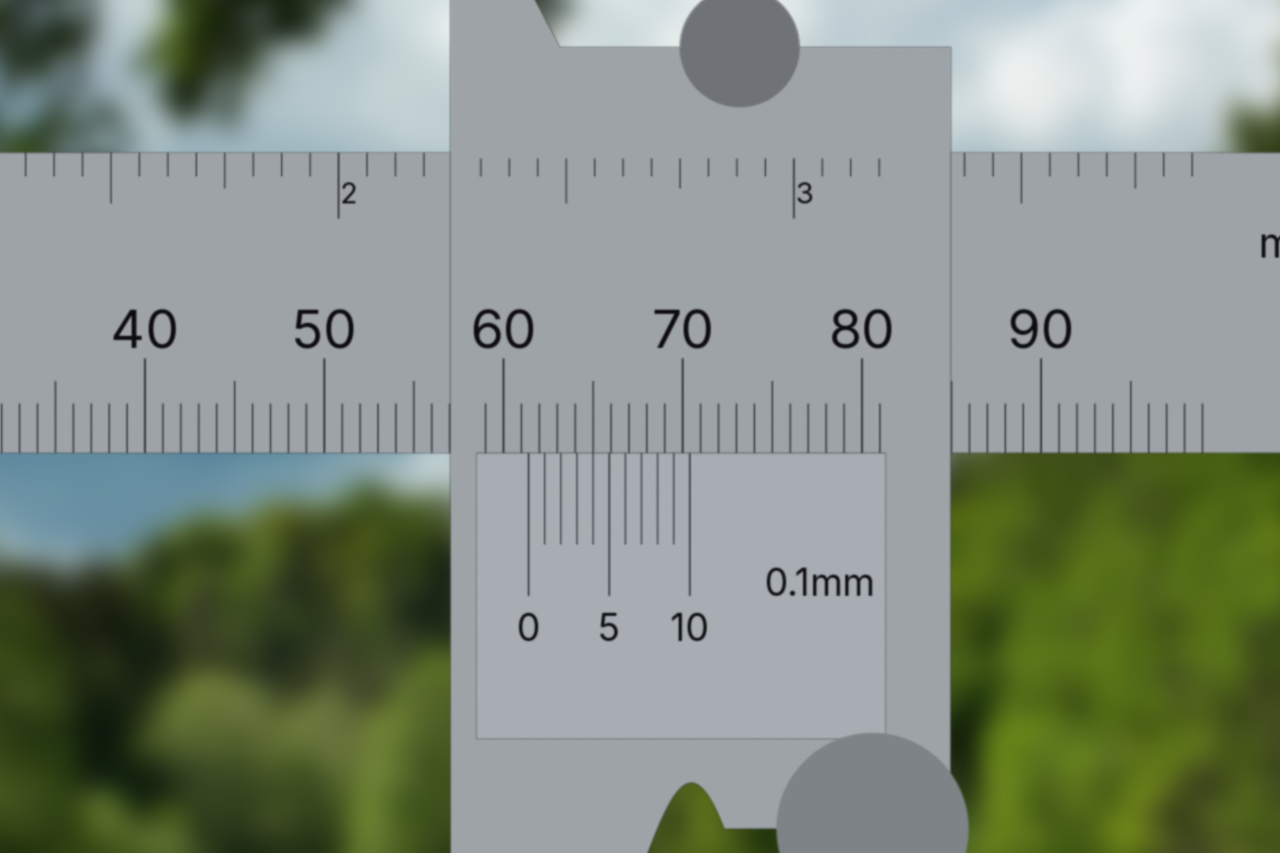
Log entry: 61.4mm
